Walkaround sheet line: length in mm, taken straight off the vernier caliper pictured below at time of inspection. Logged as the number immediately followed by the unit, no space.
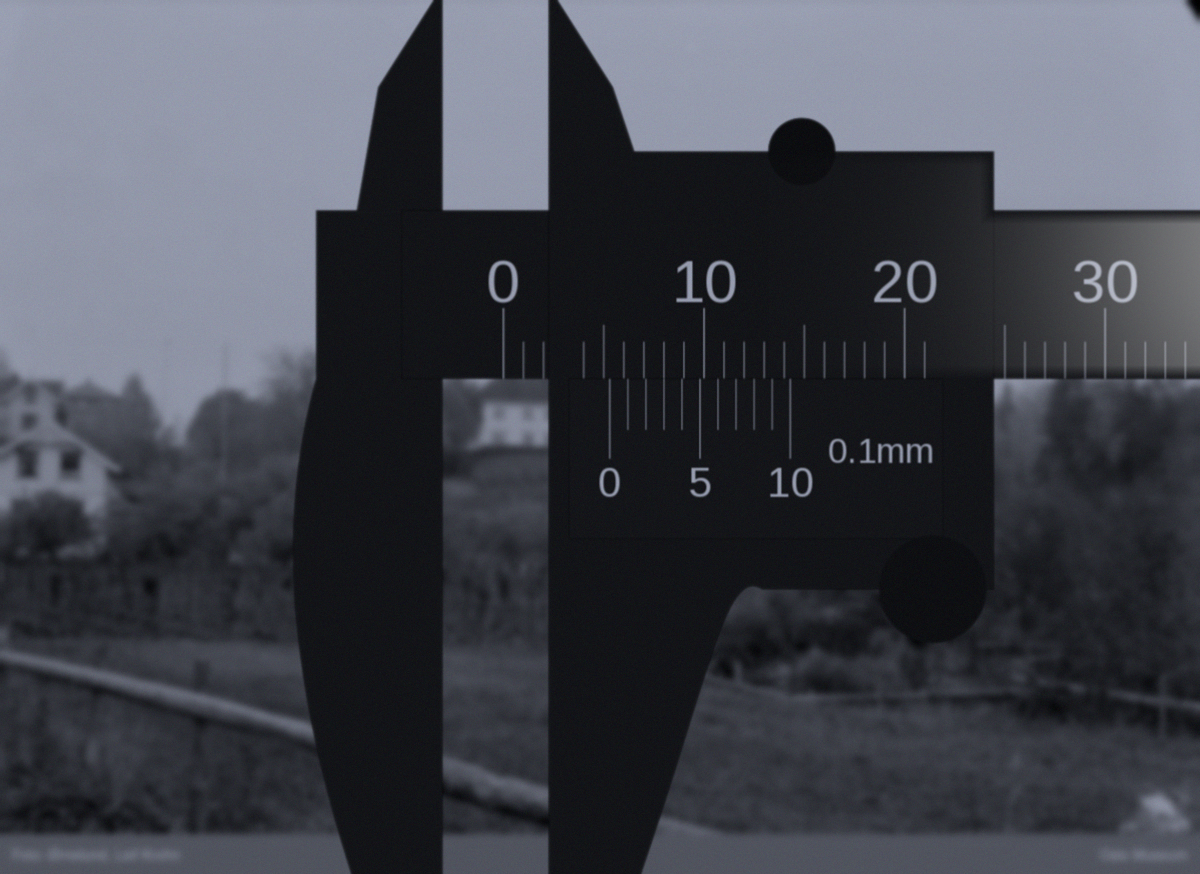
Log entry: 5.3mm
